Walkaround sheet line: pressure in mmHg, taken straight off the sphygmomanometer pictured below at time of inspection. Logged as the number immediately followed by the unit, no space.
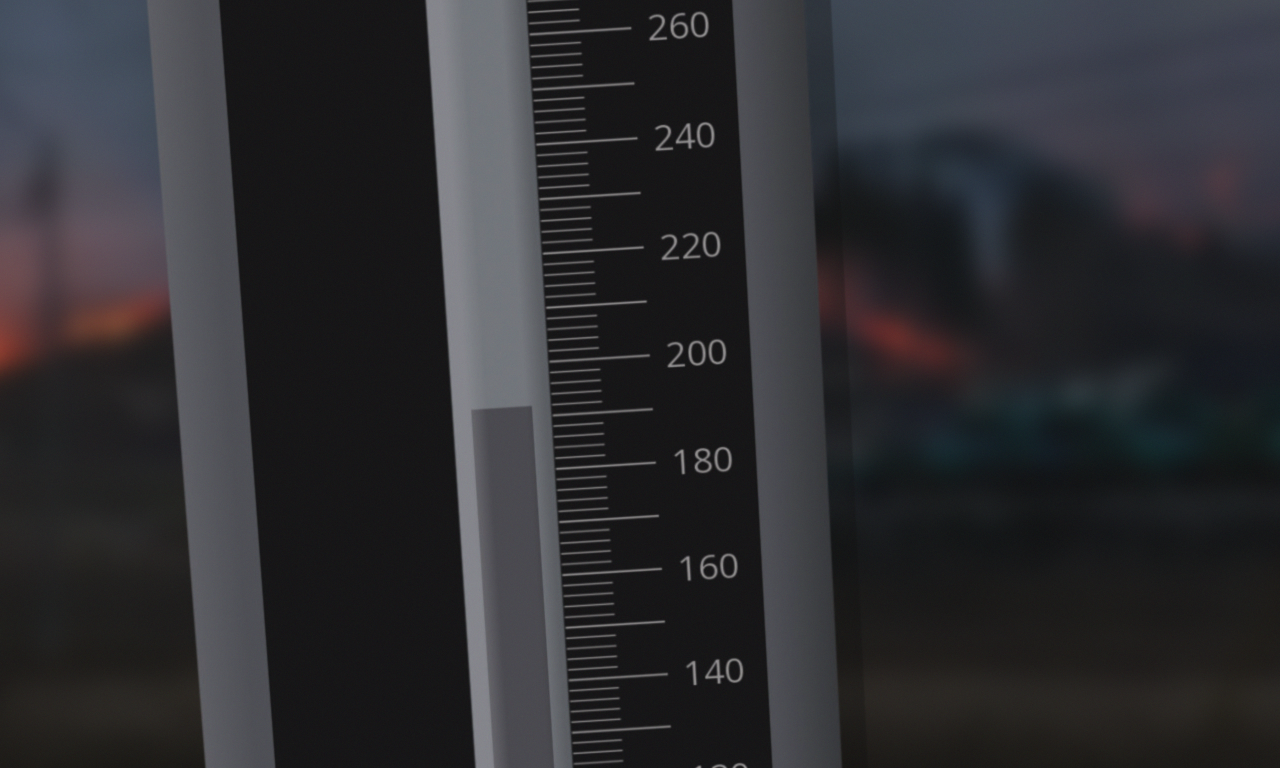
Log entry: 192mmHg
